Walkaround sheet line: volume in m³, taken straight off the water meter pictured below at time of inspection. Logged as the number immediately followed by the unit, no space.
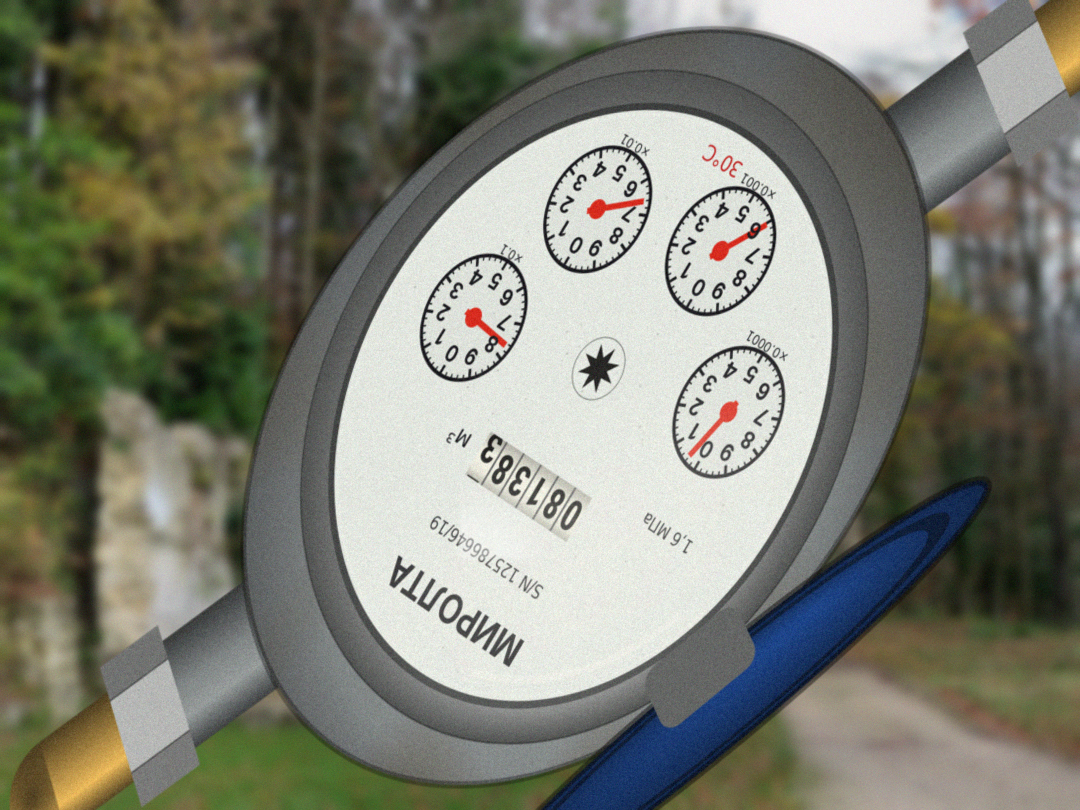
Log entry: 81382.7660m³
